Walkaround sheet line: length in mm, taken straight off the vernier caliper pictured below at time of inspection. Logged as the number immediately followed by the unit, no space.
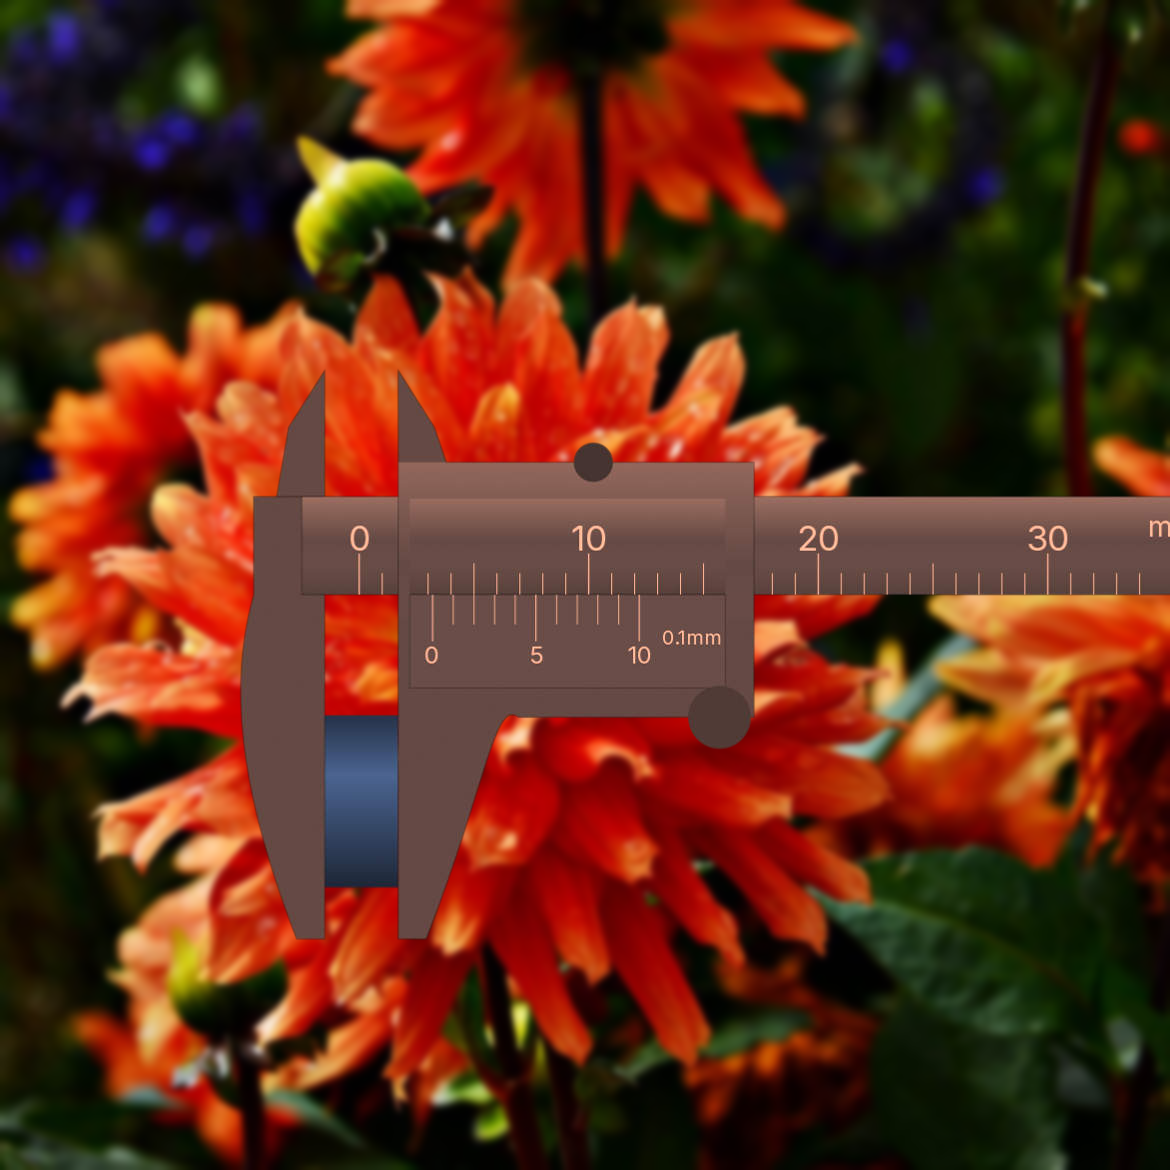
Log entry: 3.2mm
